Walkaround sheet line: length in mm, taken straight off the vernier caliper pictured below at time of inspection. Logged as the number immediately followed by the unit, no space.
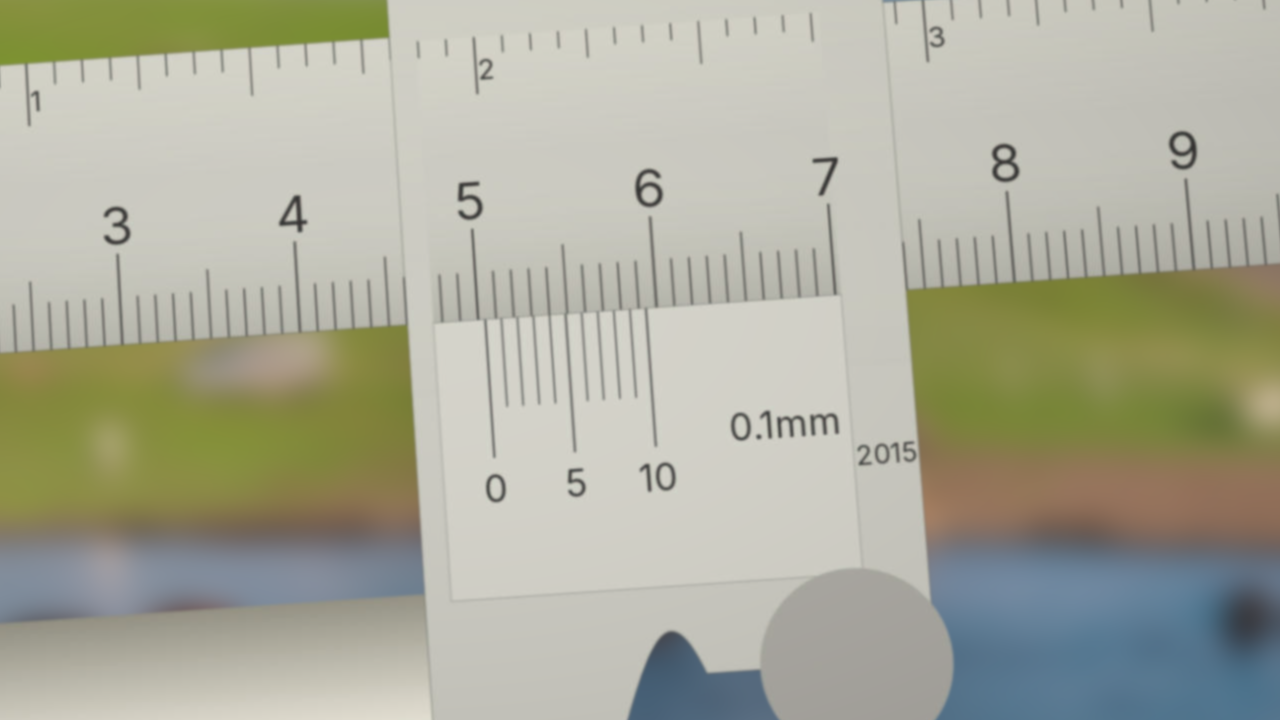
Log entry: 50.4mm
